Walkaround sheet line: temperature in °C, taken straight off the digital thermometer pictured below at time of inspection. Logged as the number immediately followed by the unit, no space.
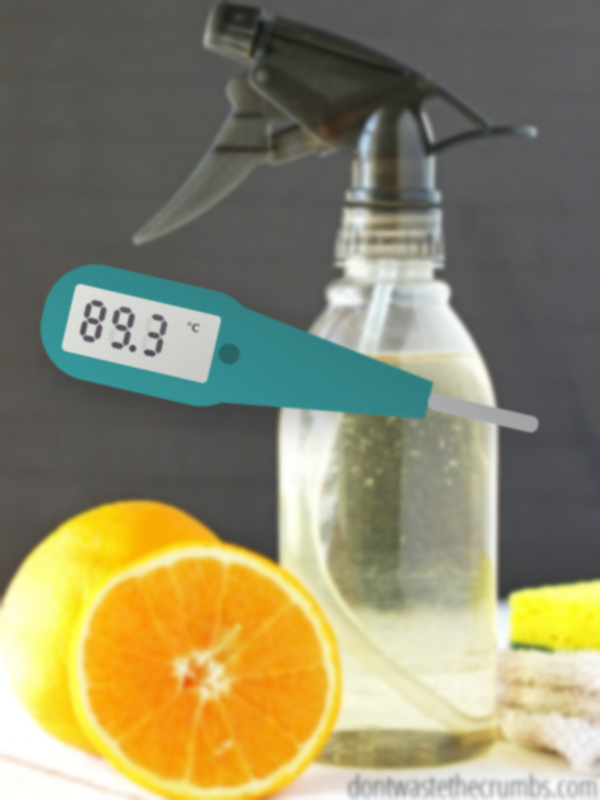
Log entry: 89.3°C
